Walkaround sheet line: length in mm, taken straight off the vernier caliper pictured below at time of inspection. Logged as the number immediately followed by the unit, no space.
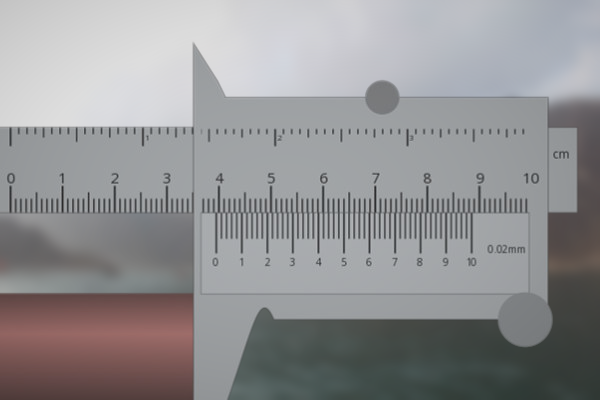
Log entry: 39.5mm
